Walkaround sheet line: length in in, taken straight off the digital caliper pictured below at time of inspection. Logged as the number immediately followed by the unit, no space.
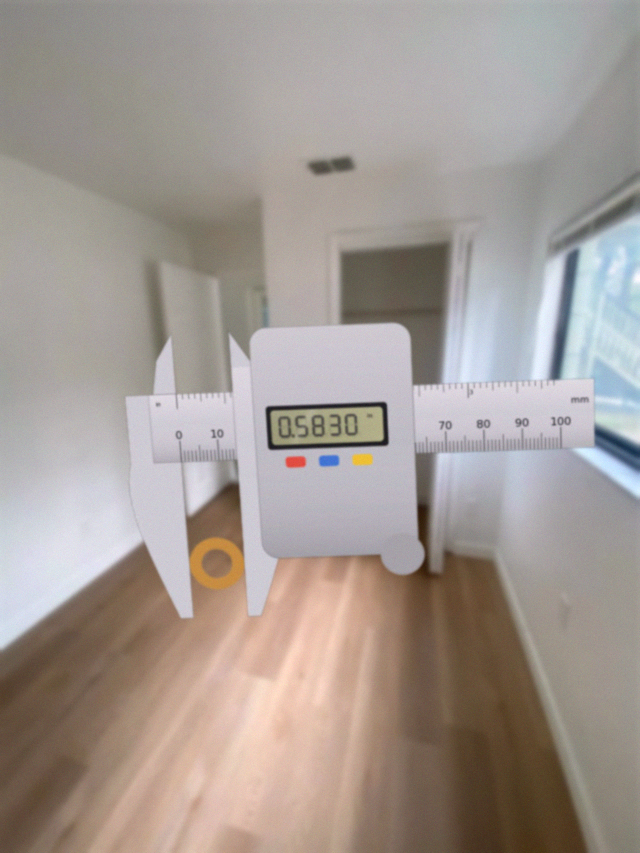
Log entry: 0.5830in
